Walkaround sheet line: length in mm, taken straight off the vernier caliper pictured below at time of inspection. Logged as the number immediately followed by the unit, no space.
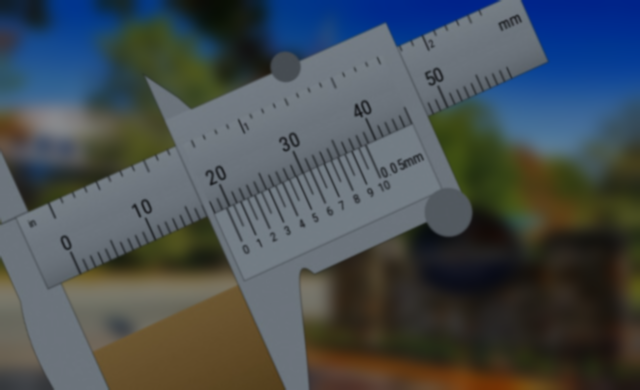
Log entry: 19.6mm
